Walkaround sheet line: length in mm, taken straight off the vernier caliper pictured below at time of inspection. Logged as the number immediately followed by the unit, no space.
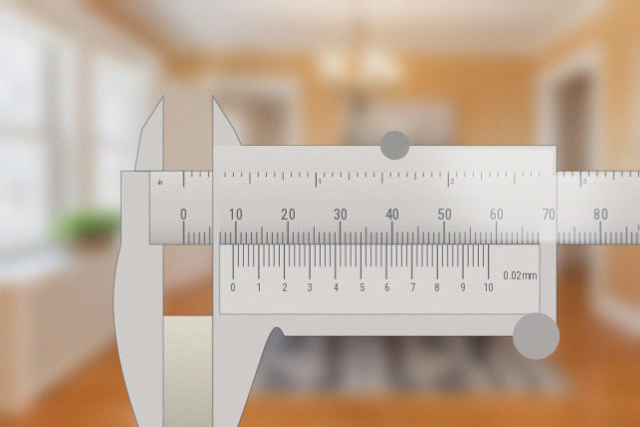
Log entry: 9.5mm
